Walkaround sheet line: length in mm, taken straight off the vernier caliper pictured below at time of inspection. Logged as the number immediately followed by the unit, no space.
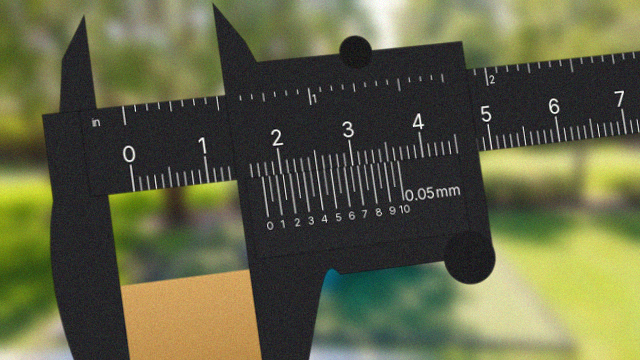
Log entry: 17.4mm
